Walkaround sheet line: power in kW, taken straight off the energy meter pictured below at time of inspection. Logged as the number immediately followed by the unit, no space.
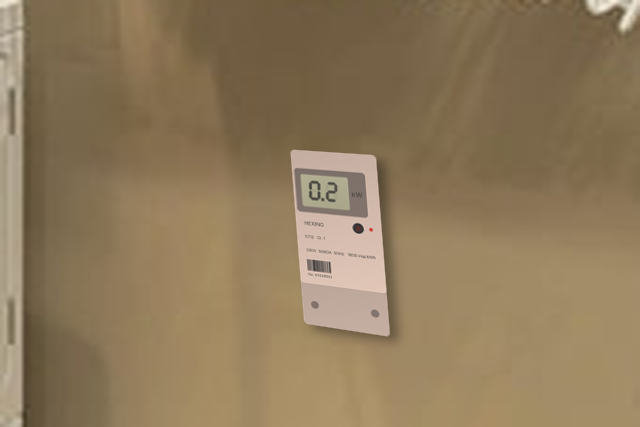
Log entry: 0.2kW
